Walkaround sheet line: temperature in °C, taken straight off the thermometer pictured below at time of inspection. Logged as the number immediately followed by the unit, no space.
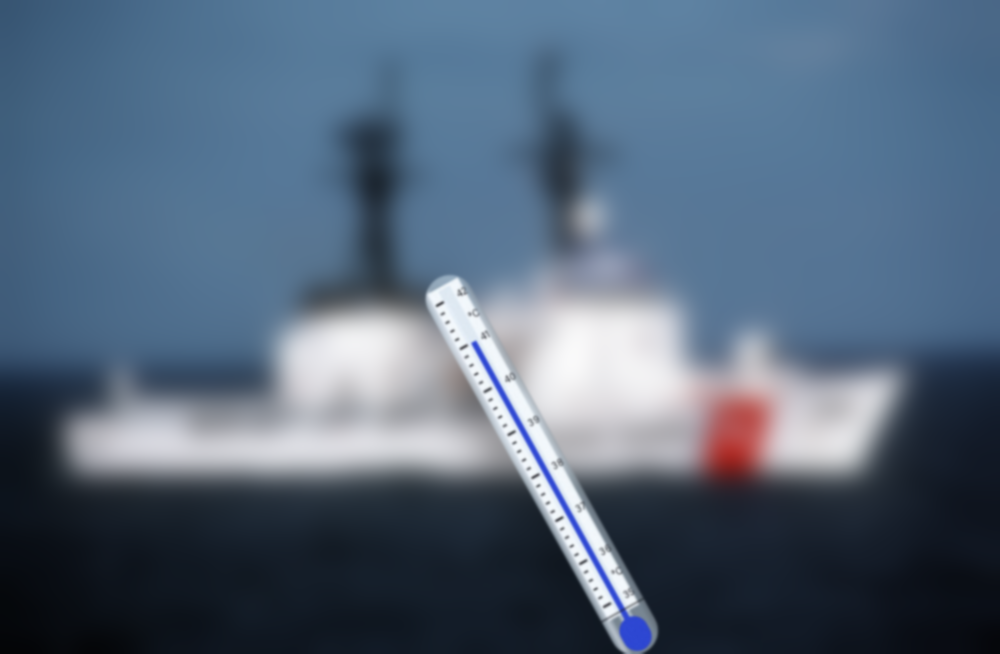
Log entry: 41°C
